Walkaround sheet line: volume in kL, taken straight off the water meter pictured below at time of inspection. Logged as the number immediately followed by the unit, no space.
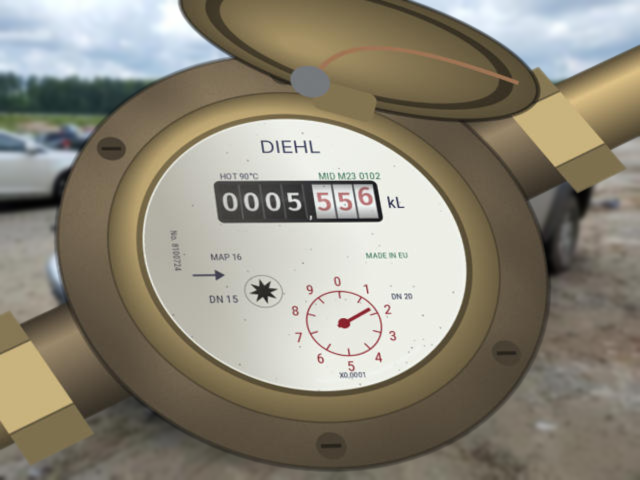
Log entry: 5.5561kL
